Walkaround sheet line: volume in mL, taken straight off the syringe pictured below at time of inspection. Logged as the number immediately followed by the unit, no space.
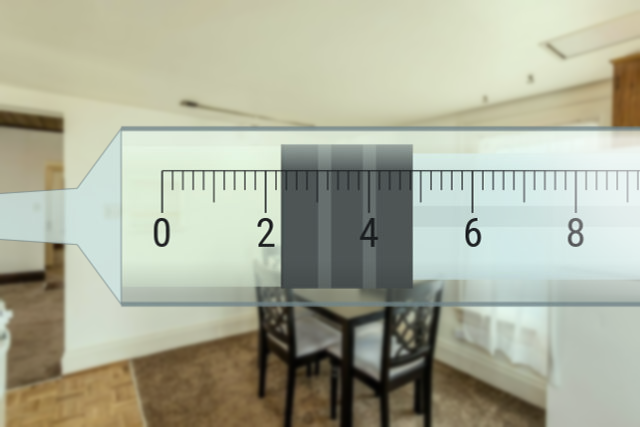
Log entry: 2.3mL
